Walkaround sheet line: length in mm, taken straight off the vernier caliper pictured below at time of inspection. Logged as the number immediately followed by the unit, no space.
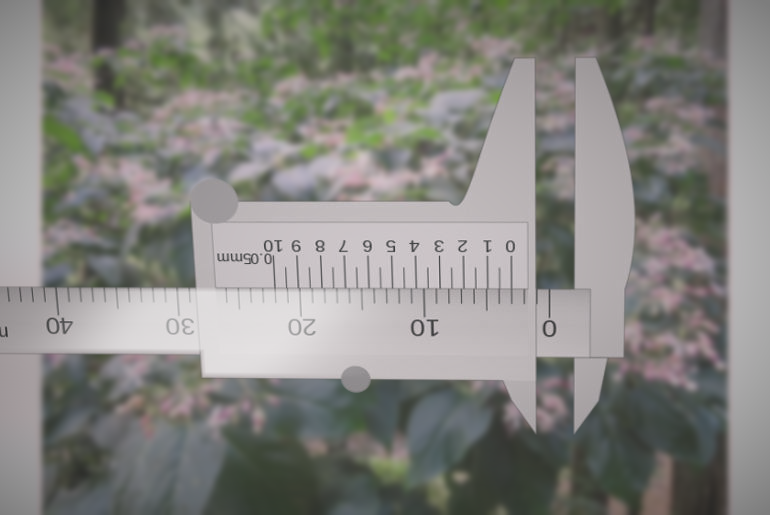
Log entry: 3.0mm
